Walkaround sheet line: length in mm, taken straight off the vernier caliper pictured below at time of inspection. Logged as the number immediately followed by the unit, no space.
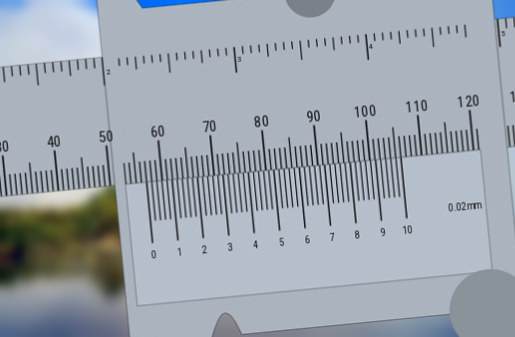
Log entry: 57.0mm
